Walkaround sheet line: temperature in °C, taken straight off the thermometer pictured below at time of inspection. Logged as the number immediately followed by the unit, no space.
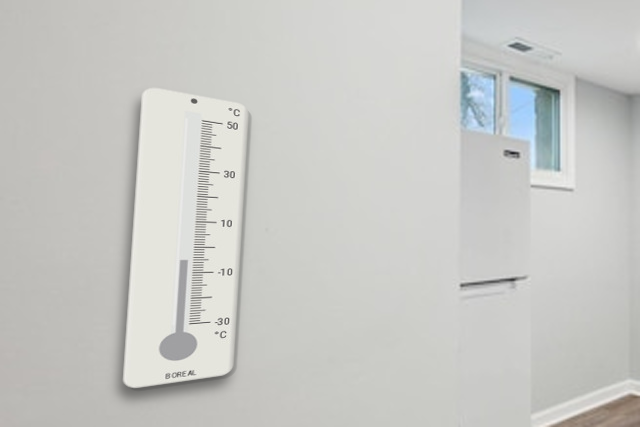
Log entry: -5°C
